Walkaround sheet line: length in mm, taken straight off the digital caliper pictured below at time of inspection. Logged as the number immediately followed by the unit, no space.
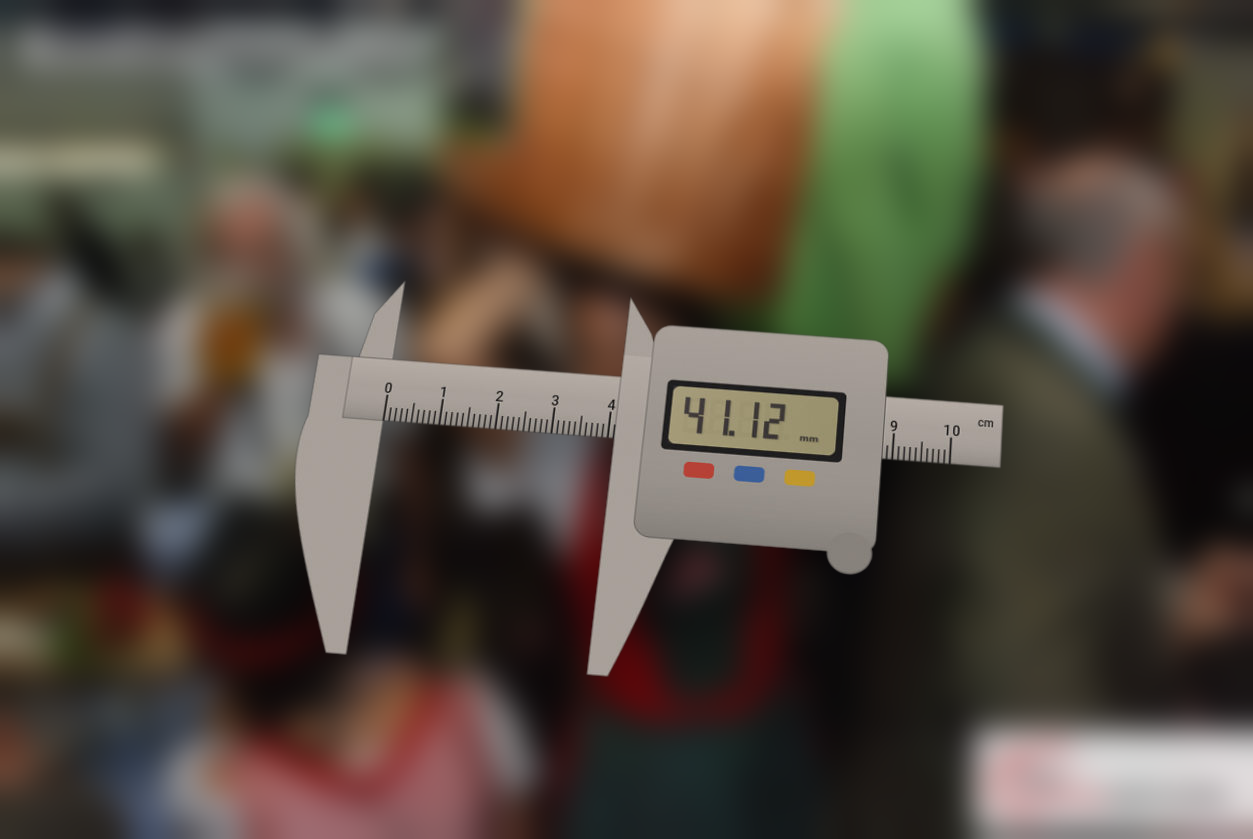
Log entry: 41.12mm
